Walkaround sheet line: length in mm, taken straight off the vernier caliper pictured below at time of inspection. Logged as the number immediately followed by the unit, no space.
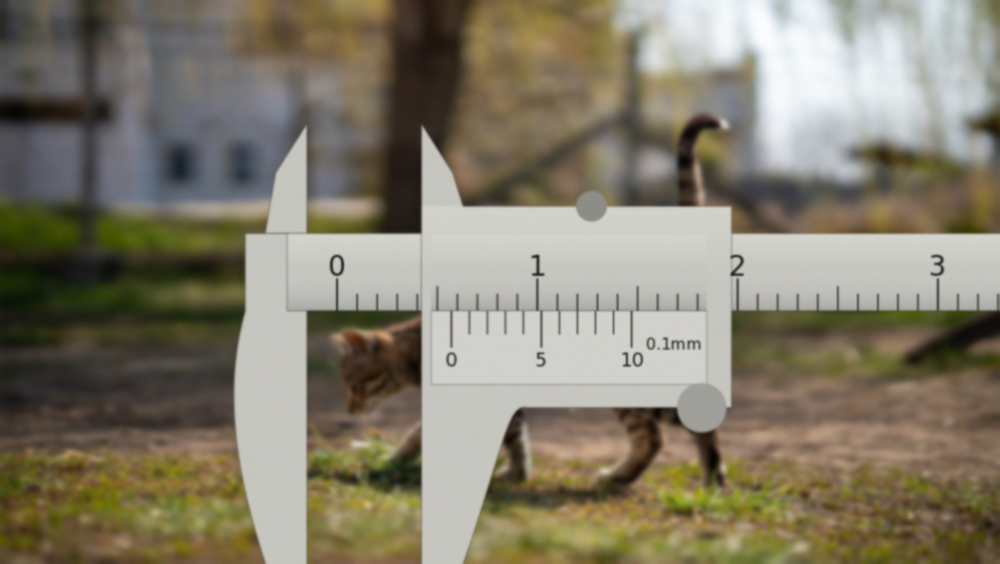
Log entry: 5.7mm
